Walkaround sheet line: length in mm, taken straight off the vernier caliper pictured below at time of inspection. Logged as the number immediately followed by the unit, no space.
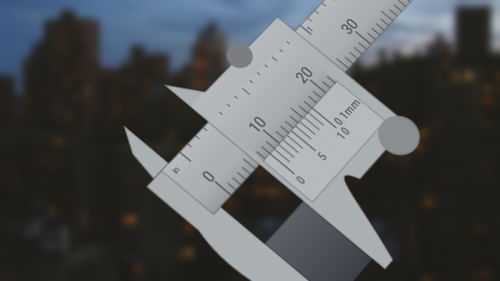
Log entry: 8.0mm
